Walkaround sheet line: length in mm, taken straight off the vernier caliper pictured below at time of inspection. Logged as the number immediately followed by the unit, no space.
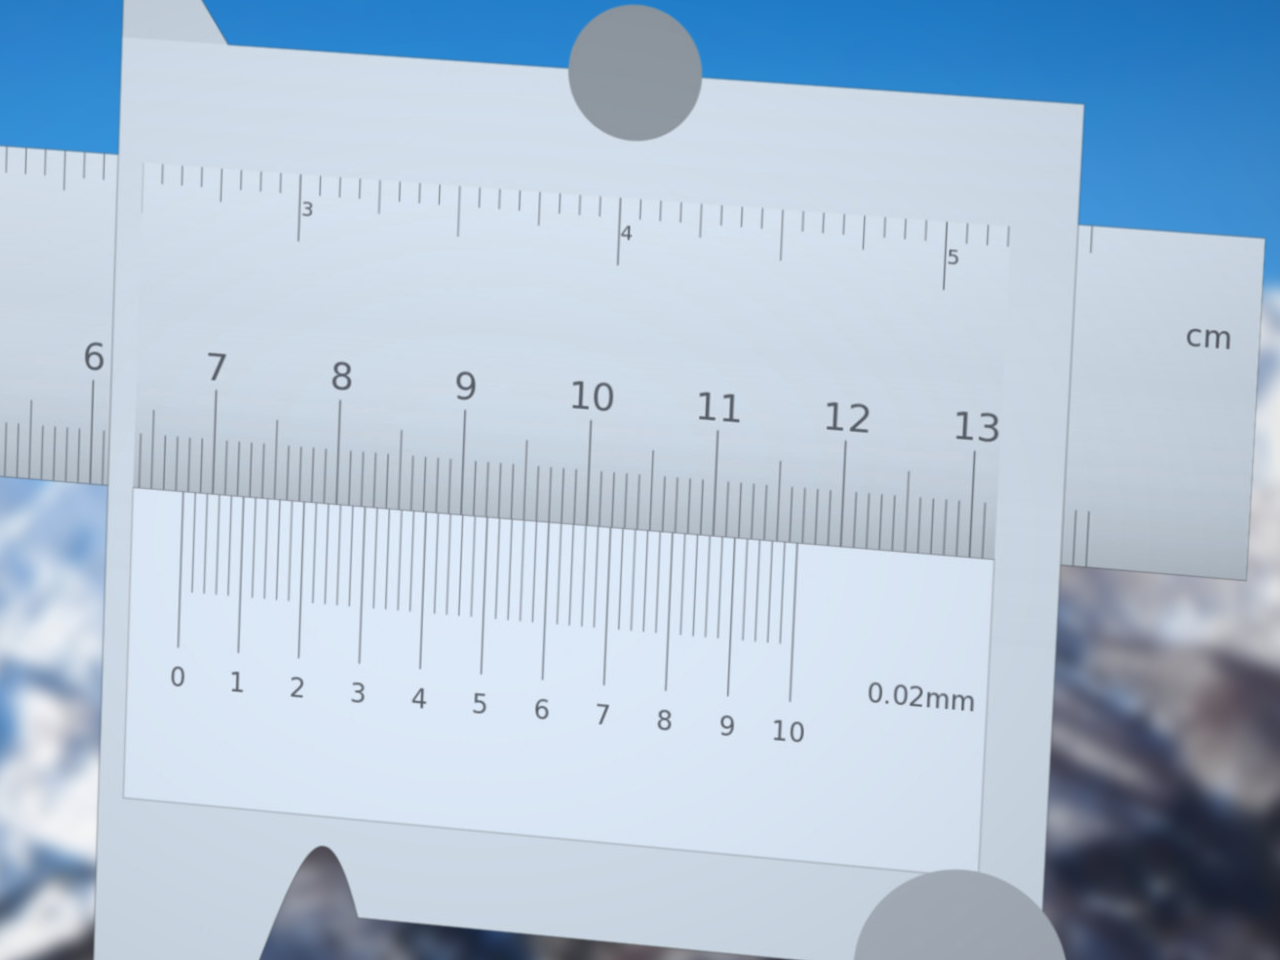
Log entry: 67.6mm
